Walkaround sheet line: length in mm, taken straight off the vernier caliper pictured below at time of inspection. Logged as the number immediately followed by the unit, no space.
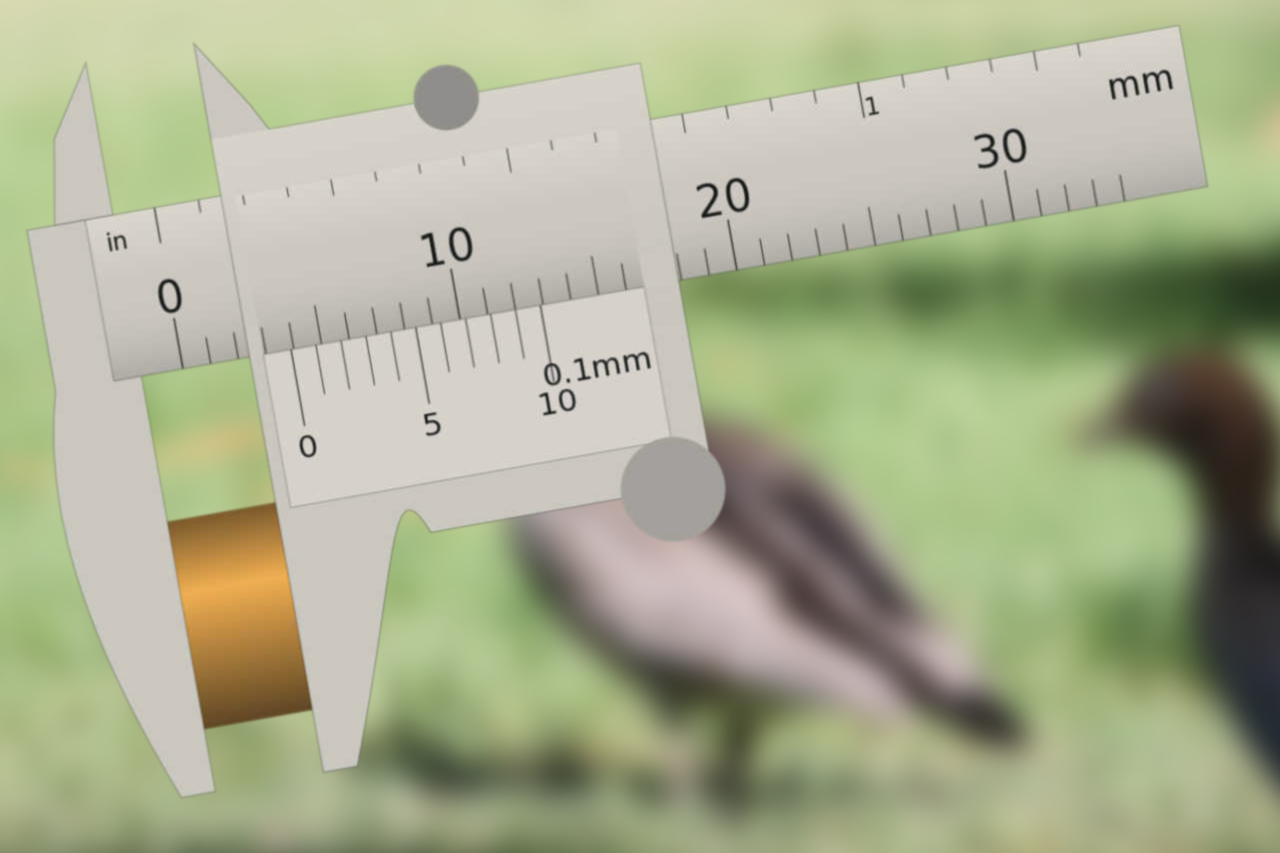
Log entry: 3.9mm
